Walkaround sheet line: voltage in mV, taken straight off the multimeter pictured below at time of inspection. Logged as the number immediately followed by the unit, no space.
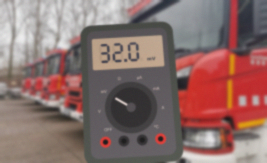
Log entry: 32.0mV
